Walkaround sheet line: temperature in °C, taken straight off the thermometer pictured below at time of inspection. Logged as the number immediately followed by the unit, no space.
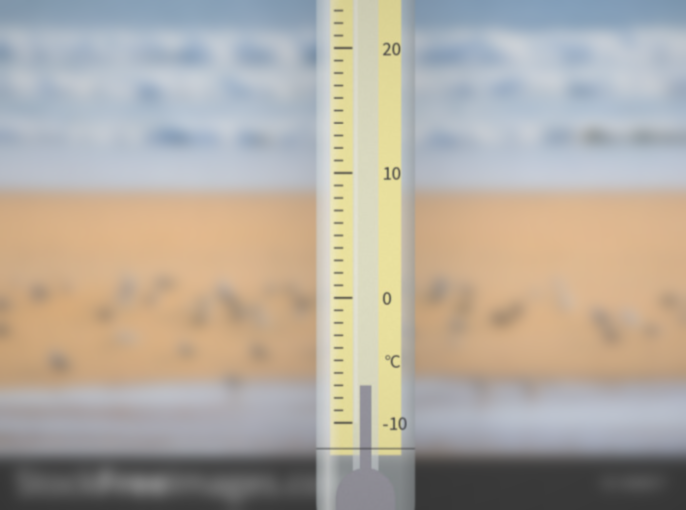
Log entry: -7°C
